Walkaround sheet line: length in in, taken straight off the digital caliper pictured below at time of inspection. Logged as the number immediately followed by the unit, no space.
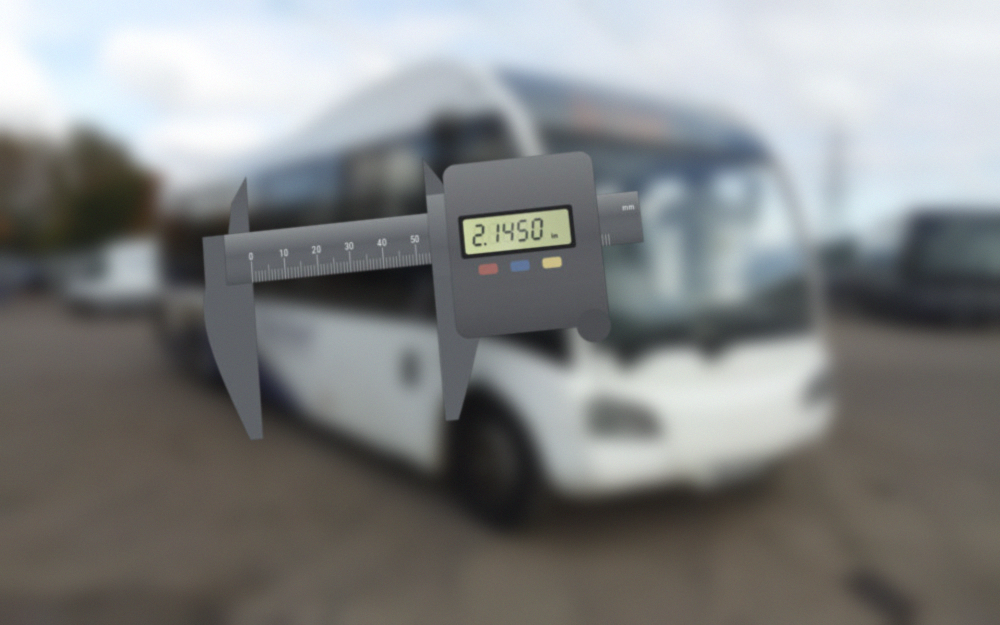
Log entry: 2.1450in
